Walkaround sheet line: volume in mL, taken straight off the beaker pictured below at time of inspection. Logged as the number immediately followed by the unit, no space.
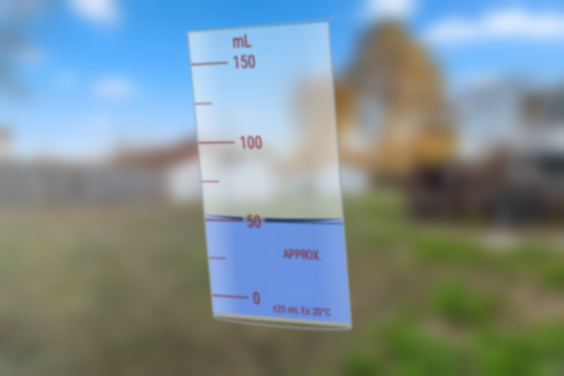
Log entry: 50mL
